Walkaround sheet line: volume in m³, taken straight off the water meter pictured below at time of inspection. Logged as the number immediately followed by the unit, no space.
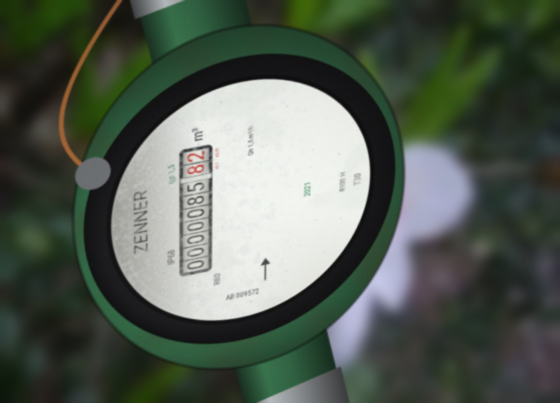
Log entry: 85.82m³
